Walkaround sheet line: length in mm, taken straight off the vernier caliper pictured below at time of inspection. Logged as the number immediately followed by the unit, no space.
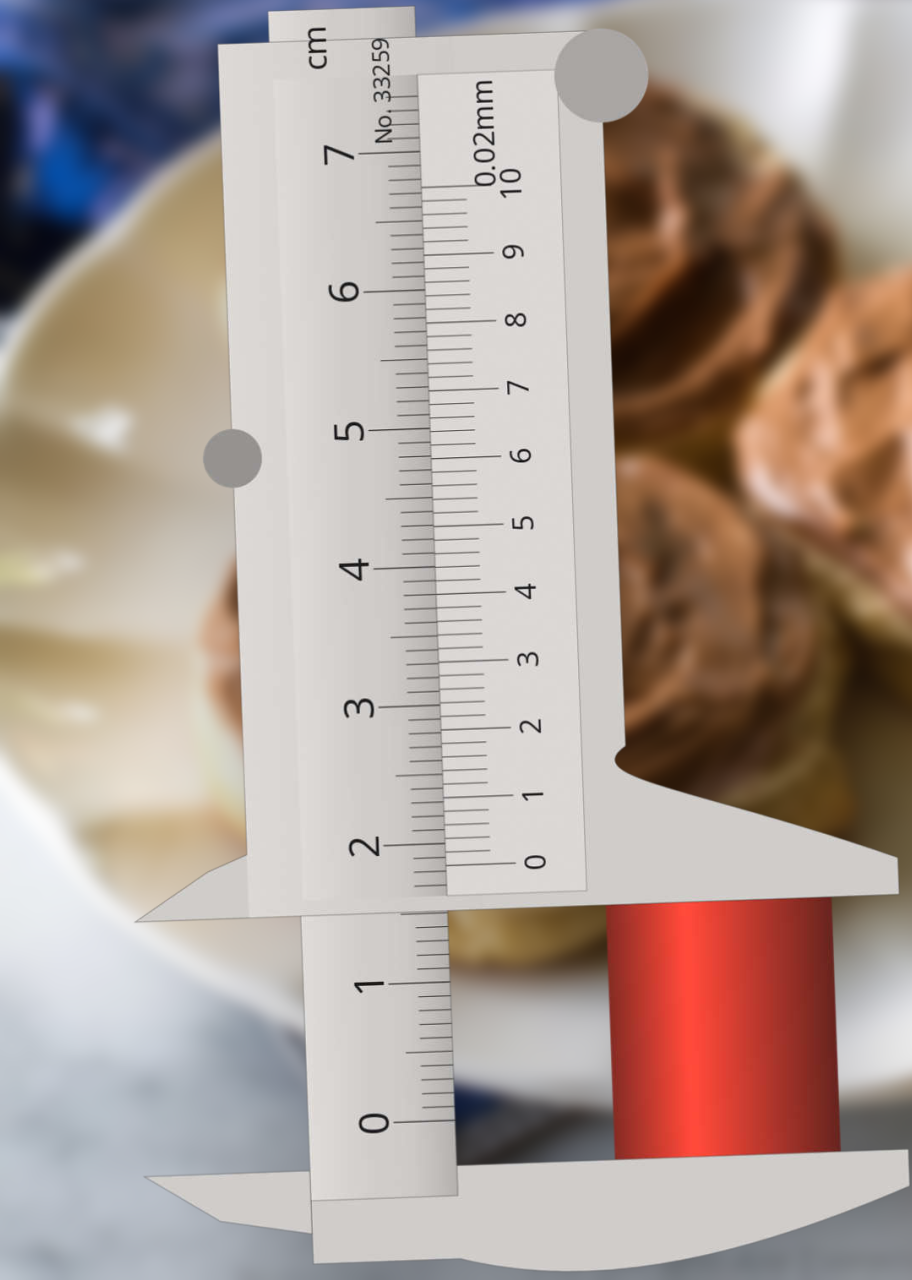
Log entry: 18.4mm
